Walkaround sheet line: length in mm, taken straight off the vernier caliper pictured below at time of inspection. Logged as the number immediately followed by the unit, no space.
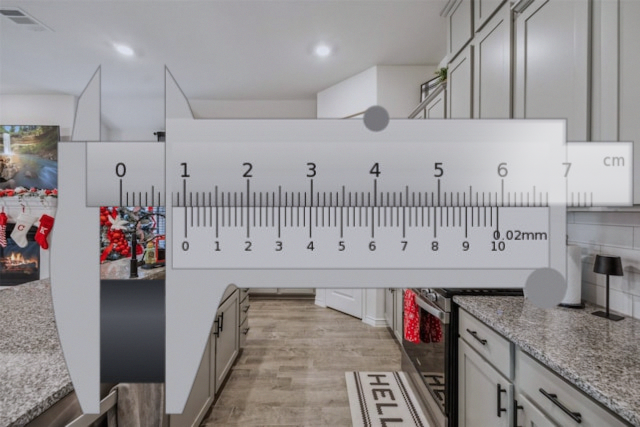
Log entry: 10.2mm
